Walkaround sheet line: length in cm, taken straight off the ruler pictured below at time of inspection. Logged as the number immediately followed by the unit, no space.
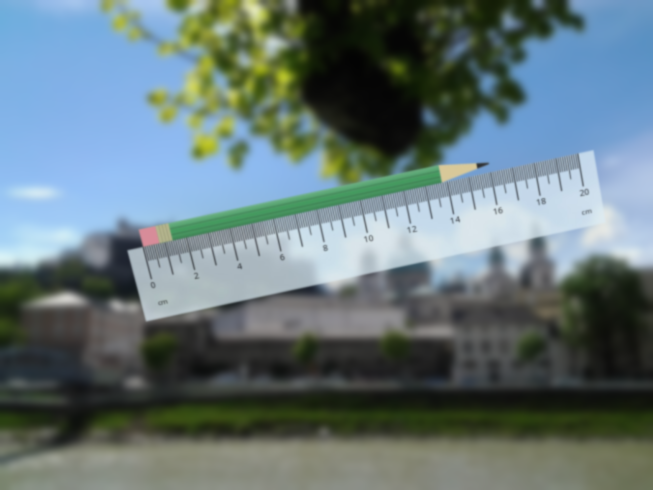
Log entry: 16cm
